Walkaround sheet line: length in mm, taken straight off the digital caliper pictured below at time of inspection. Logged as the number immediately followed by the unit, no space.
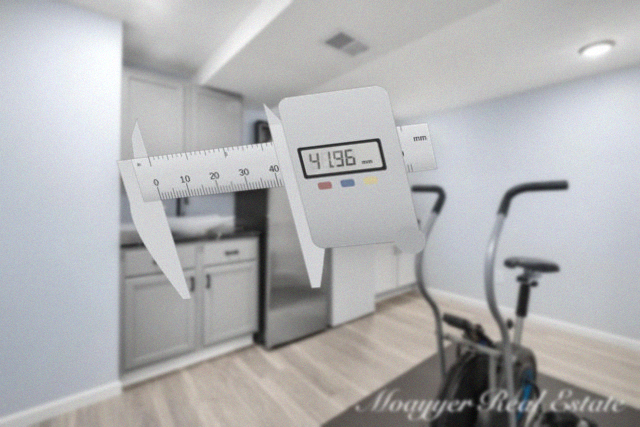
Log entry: 41.96mm
